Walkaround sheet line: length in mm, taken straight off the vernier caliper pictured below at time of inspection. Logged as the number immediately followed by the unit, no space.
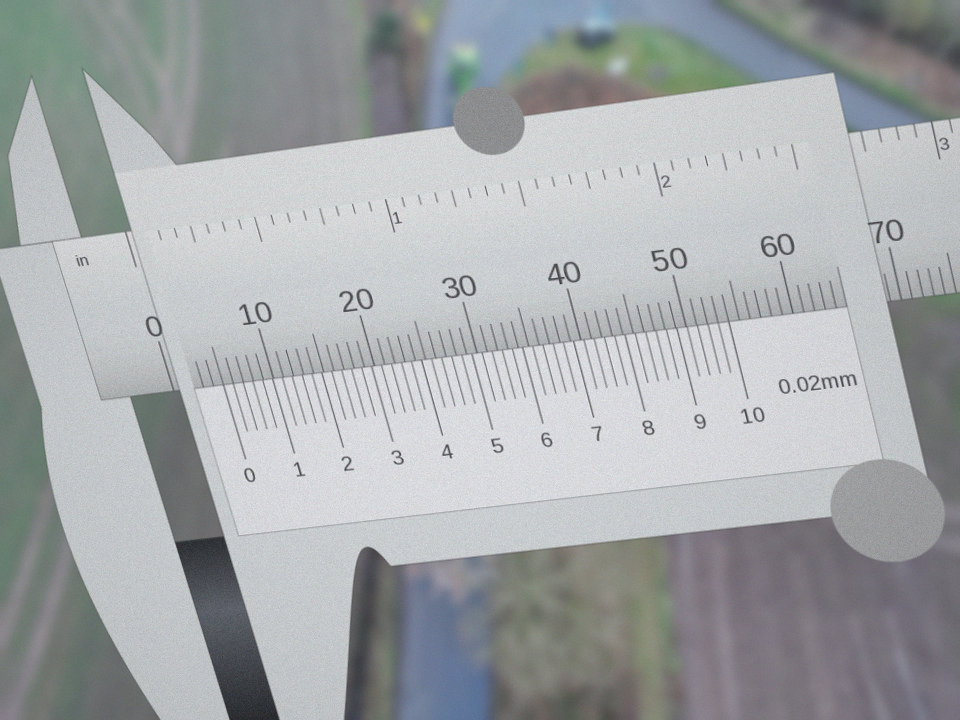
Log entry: 5.0mm
